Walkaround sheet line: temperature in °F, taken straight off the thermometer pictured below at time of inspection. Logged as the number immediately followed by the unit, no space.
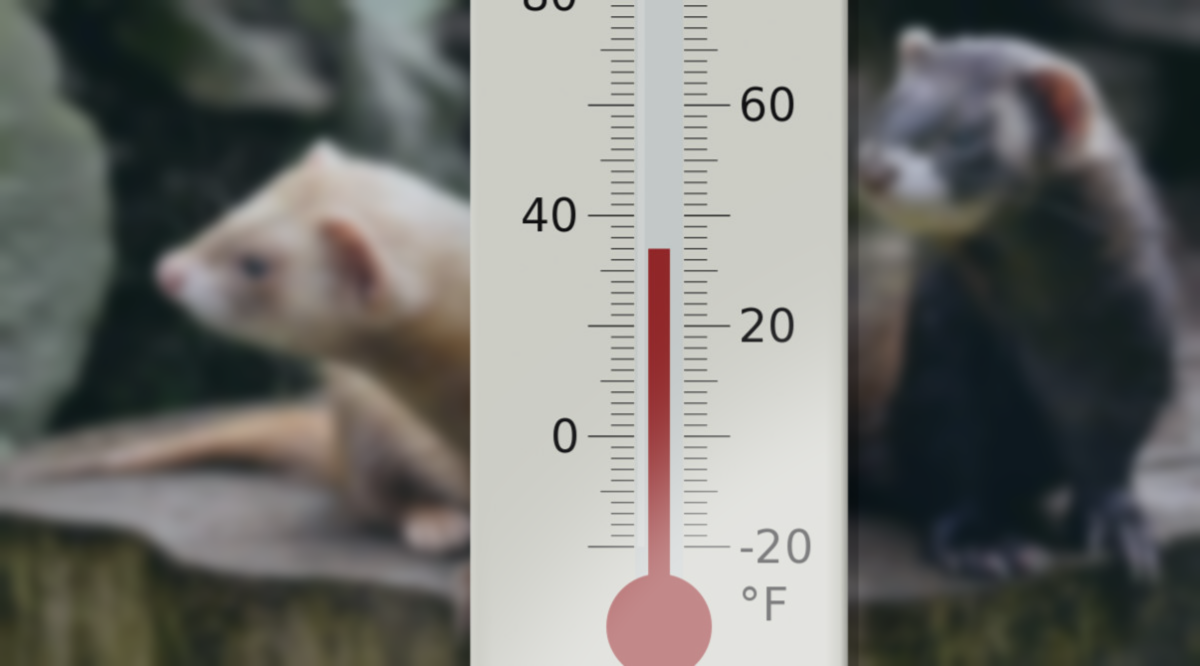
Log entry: 34°F
